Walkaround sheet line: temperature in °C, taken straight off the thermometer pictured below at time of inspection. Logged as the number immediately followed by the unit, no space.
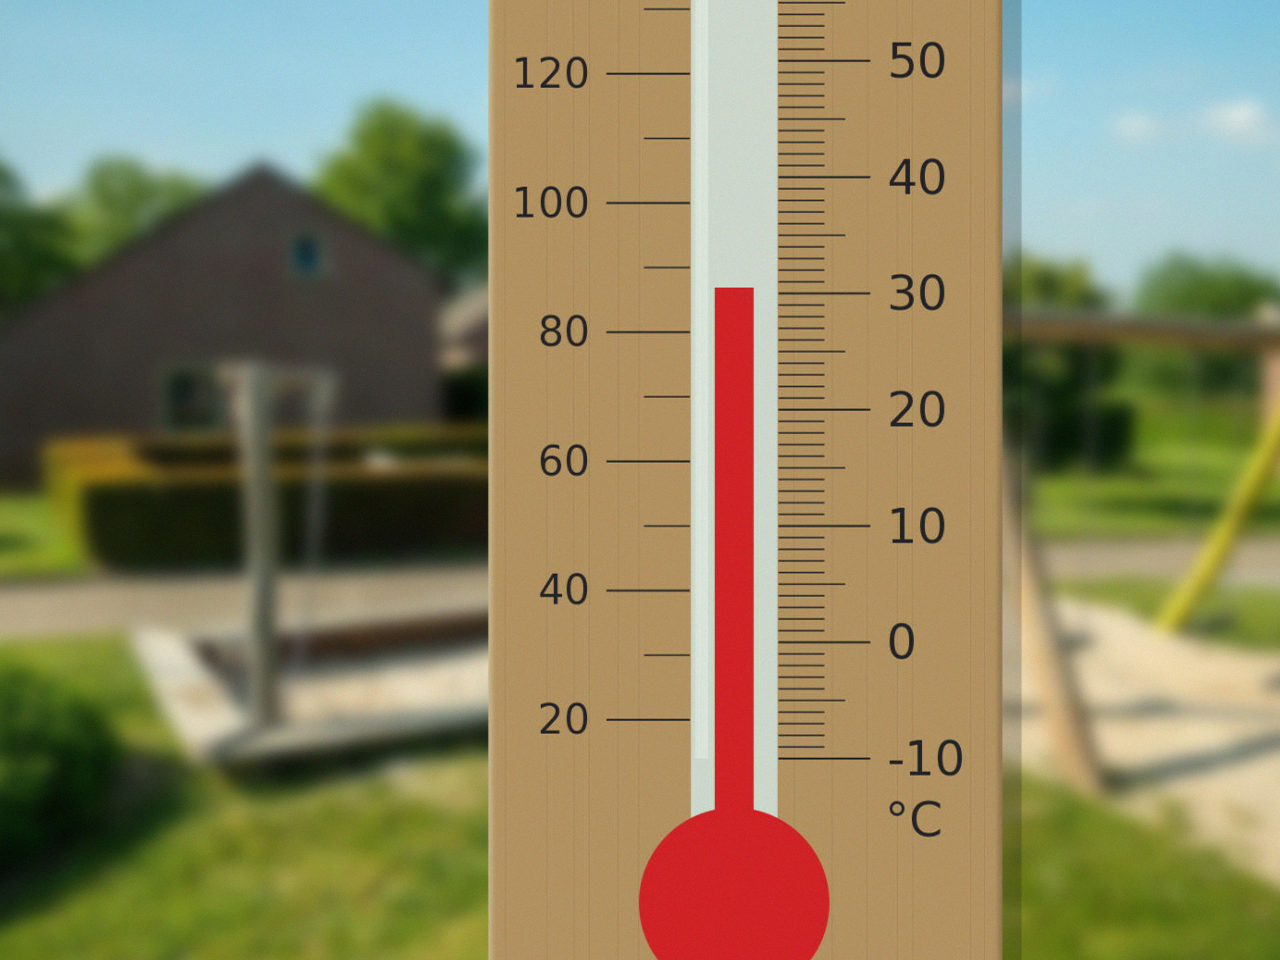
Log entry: 30.5°C
